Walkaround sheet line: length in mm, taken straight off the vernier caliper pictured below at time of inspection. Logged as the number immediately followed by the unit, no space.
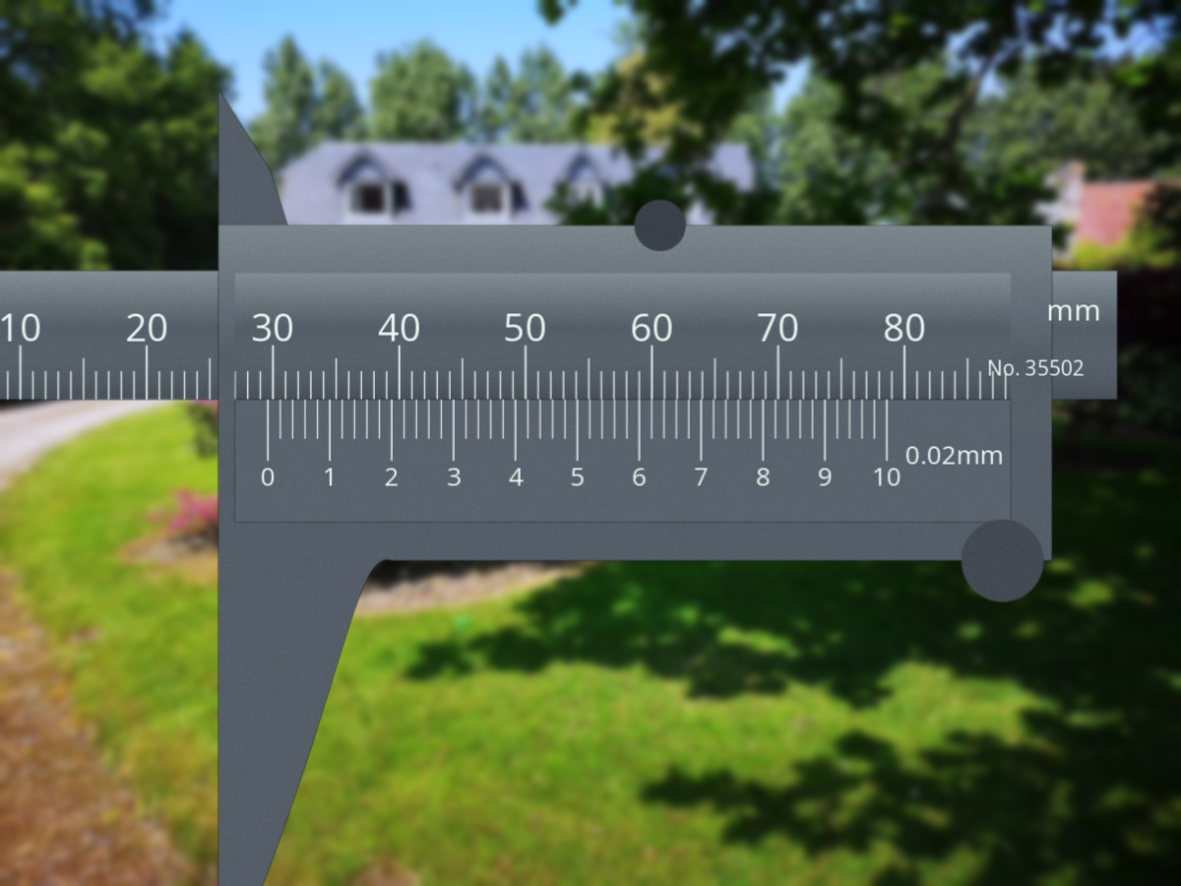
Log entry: 29.6mm
